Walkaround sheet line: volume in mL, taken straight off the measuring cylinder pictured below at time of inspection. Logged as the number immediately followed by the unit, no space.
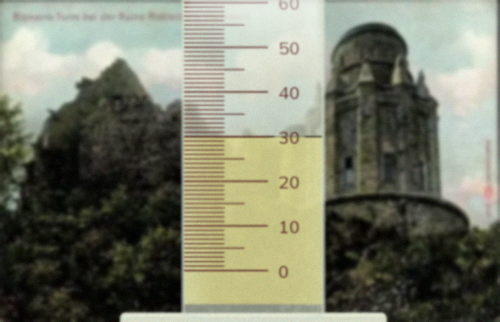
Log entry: 30mL
